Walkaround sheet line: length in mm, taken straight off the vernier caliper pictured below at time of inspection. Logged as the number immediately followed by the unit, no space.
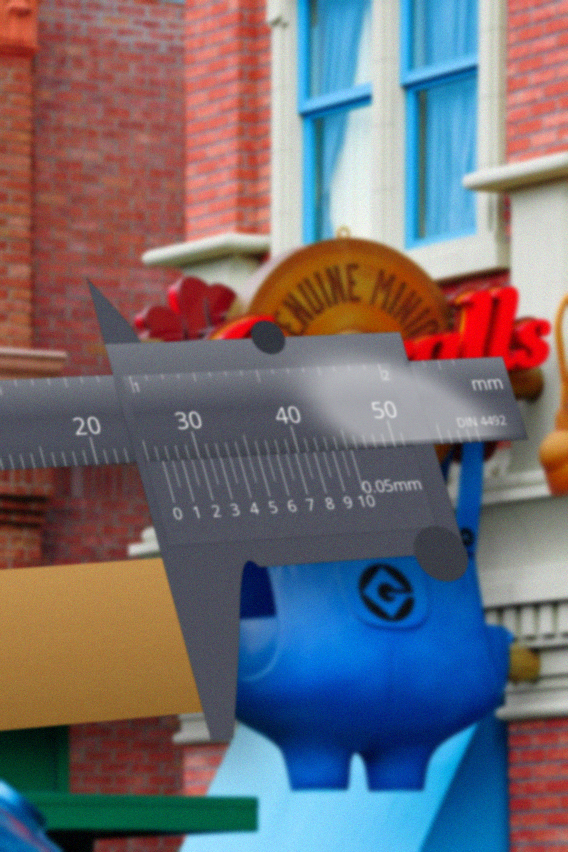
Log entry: 26.4mm
